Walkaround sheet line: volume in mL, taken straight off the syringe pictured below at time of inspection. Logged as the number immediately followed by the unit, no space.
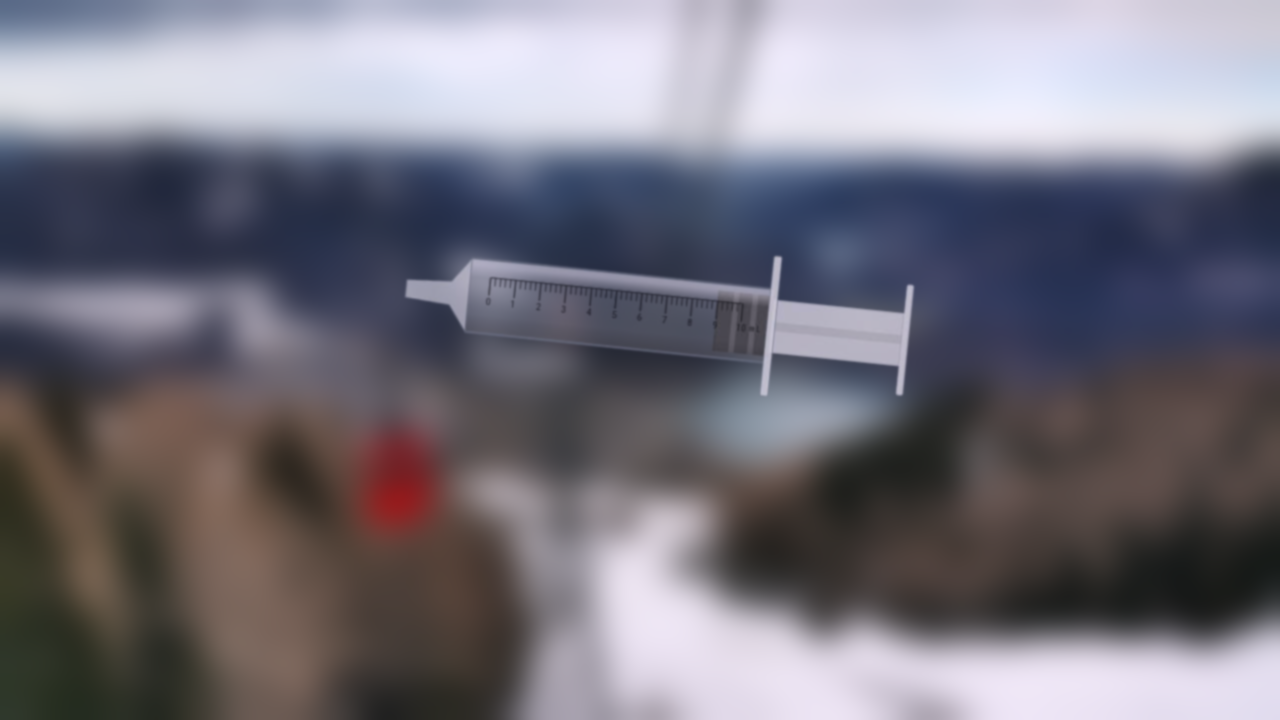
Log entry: 9mL
